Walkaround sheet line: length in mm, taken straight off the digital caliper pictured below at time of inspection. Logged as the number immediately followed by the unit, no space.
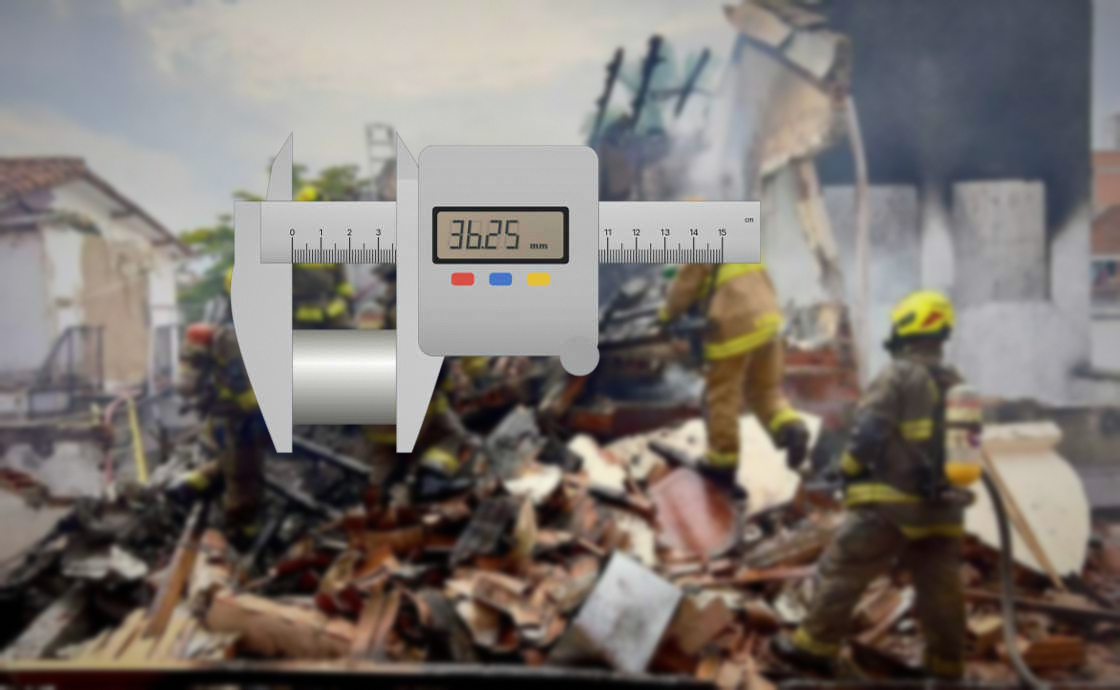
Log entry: 36.25mm
